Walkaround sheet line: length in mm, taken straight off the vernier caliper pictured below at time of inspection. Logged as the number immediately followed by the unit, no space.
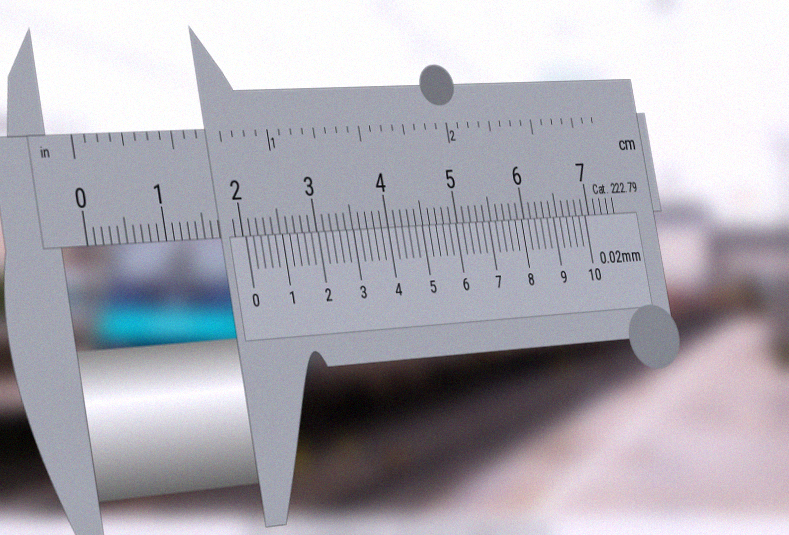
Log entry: 20.4mm
